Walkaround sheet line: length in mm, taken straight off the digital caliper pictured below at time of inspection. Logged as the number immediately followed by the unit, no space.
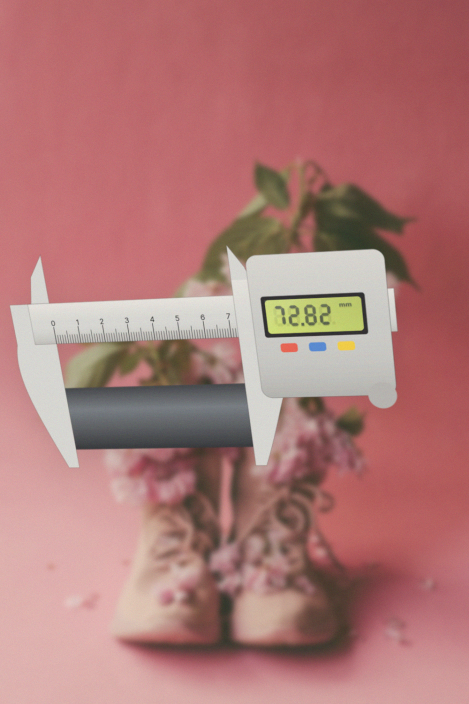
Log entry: 72.82mm
